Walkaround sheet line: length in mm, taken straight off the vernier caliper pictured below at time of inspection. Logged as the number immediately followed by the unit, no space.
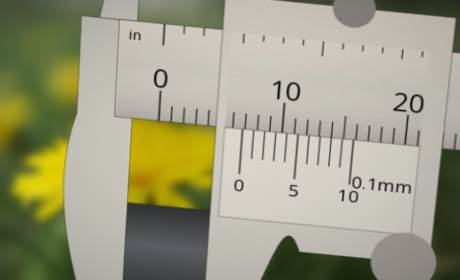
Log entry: 6.8mm
